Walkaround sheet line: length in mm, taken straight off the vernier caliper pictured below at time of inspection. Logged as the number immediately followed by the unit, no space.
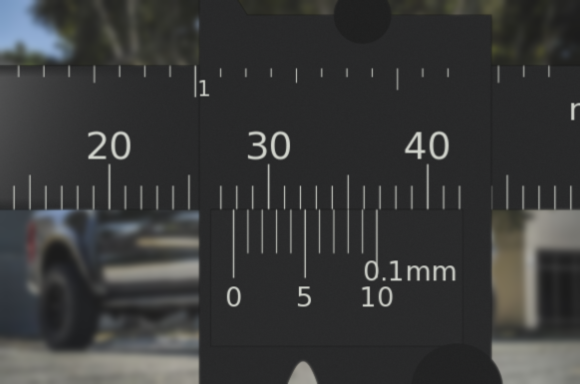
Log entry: 27.8mm
